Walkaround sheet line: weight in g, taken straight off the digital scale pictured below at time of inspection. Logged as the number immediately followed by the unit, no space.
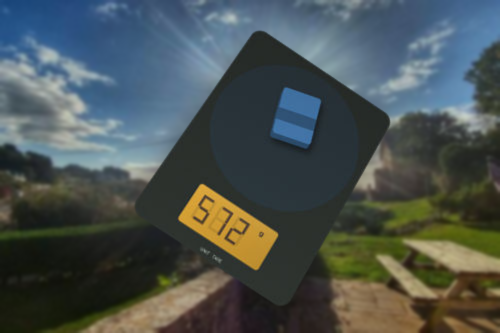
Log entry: 572g
